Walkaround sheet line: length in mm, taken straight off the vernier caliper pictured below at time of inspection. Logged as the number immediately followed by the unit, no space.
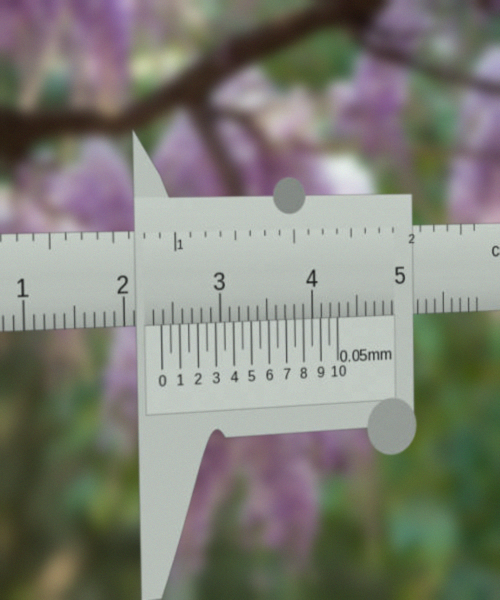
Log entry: 23.8mm
